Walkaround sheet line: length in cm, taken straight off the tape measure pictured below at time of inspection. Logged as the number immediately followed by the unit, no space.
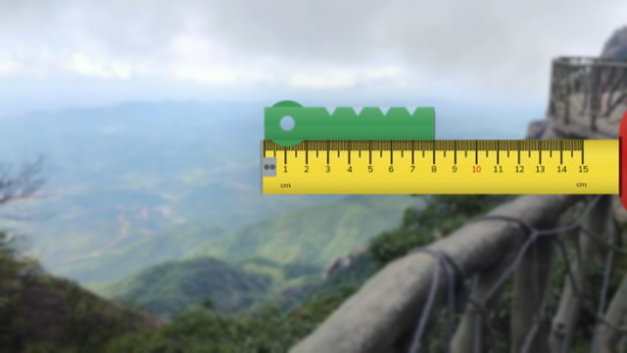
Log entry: 8cm
